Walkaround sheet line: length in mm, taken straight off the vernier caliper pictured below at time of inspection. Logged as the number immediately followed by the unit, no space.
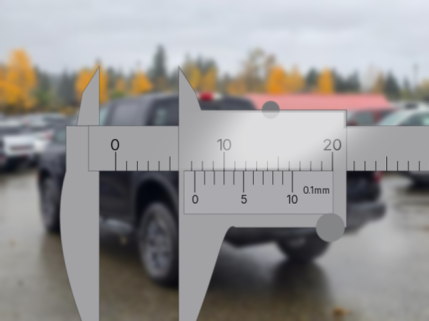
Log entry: 7.3mm
